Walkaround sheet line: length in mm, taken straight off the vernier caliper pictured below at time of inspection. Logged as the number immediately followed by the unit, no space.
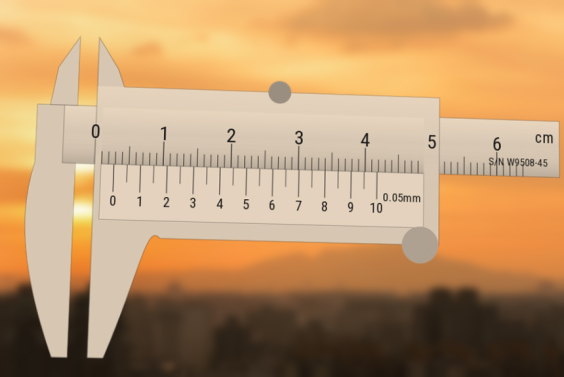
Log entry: 2.8mm
